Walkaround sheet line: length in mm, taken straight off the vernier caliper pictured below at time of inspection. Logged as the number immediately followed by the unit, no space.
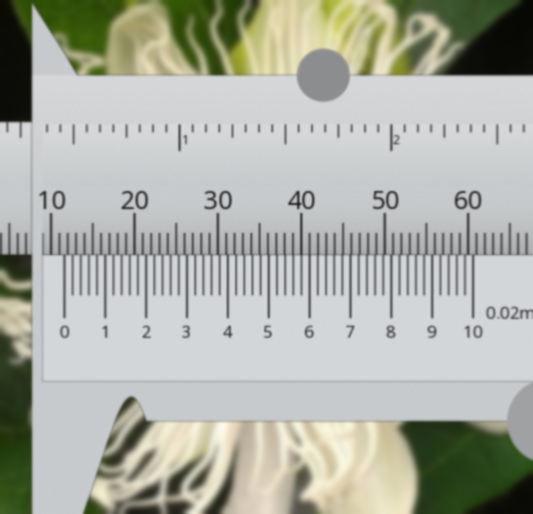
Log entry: 11.6mm
